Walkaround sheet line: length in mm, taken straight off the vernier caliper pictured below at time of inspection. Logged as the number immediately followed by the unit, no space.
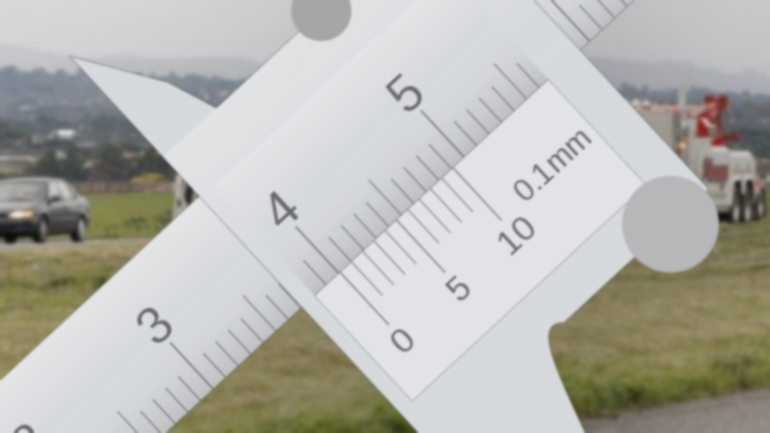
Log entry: 40.1mm
